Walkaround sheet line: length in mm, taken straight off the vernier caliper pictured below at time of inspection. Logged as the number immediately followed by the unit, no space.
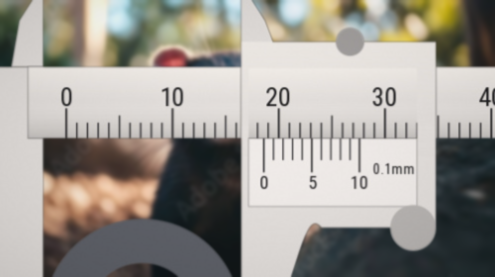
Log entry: 18.6mm
